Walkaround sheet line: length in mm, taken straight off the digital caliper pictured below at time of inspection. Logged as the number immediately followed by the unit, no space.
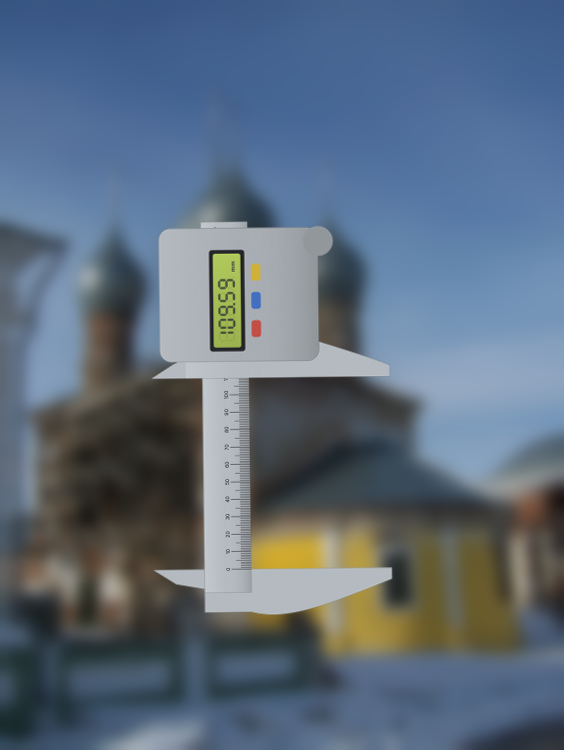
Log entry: 109.59mm
